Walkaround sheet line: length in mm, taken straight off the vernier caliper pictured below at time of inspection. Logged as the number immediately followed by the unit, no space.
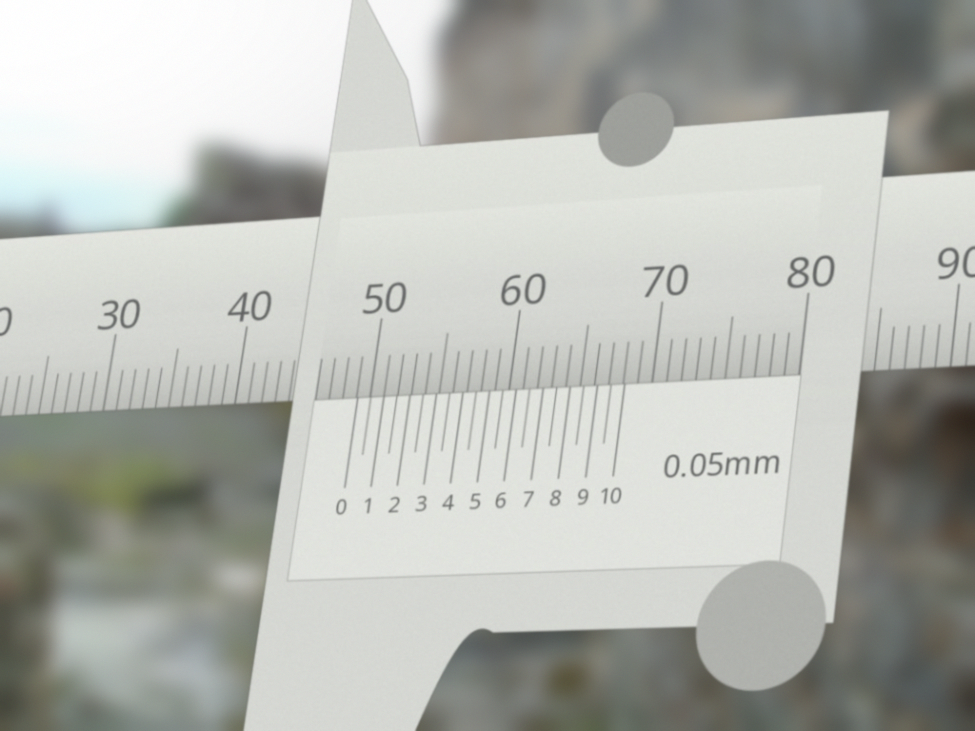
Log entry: 49.1mm
